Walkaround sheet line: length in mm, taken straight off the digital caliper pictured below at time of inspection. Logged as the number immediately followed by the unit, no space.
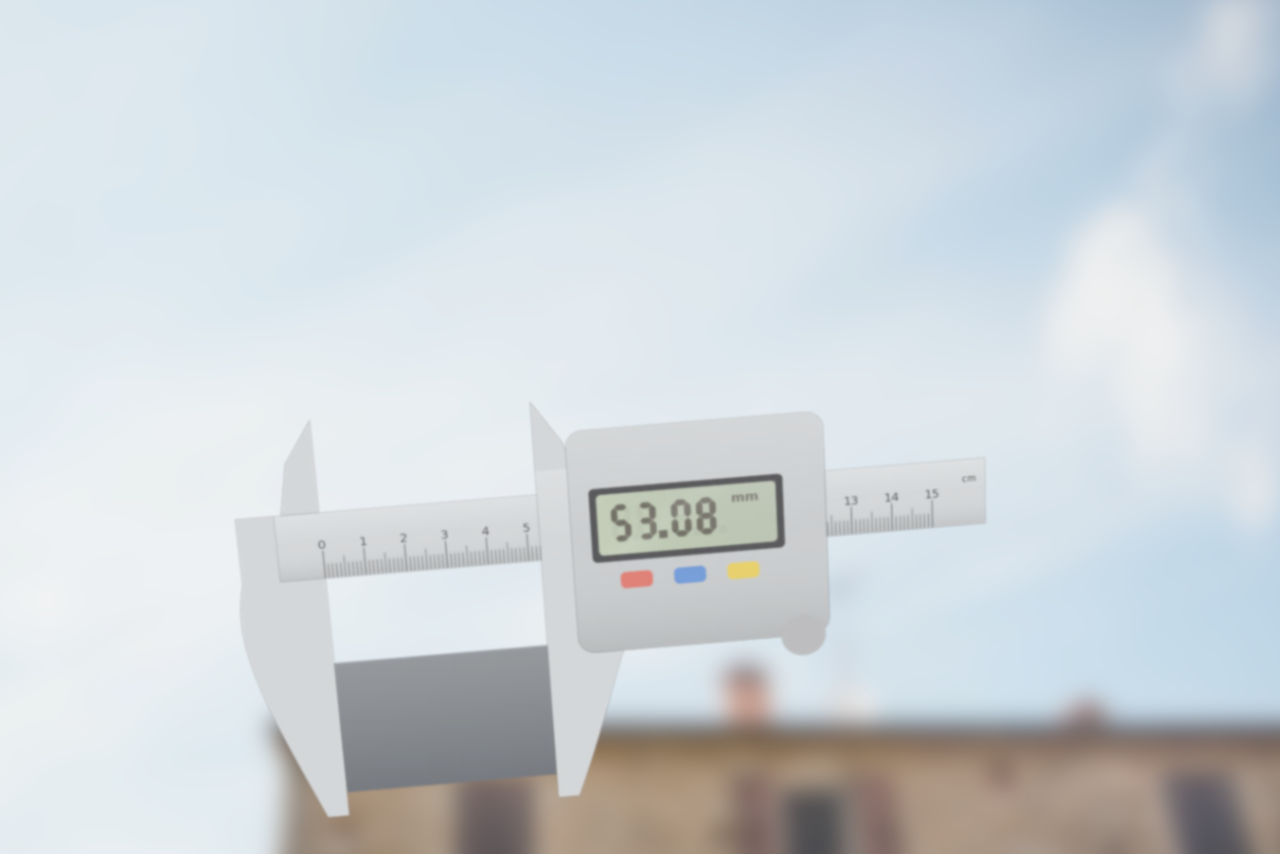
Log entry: 53.08mm
